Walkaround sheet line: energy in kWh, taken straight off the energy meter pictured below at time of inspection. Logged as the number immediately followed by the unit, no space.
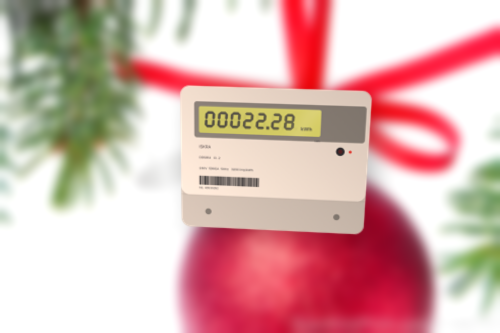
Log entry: 22.28kWh
